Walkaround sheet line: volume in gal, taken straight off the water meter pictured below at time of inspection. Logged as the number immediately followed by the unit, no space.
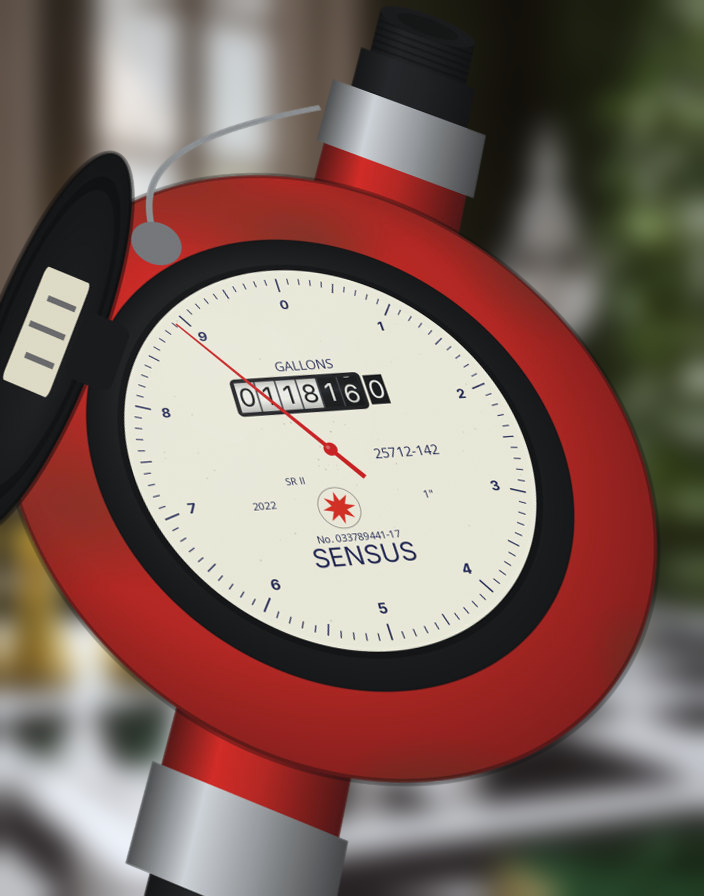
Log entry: 118158.9gal
